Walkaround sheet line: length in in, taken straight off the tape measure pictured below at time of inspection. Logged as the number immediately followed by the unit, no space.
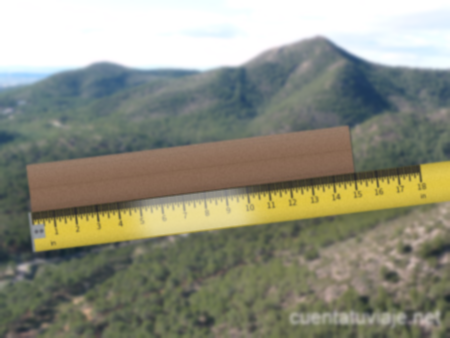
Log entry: 15in
